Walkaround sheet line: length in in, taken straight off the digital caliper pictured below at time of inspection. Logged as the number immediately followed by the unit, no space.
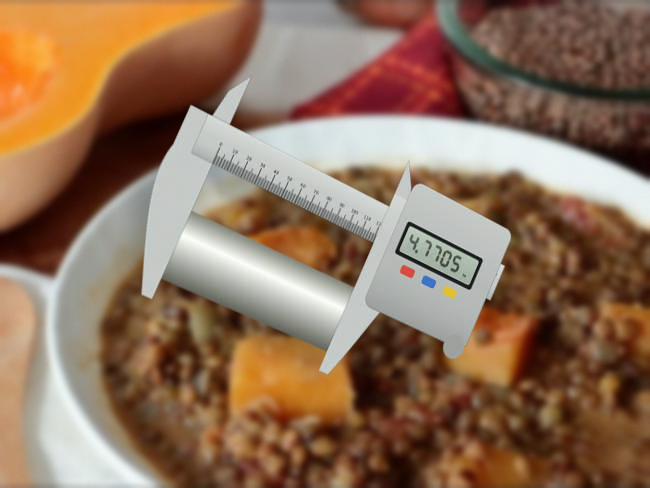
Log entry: 4.7705in
